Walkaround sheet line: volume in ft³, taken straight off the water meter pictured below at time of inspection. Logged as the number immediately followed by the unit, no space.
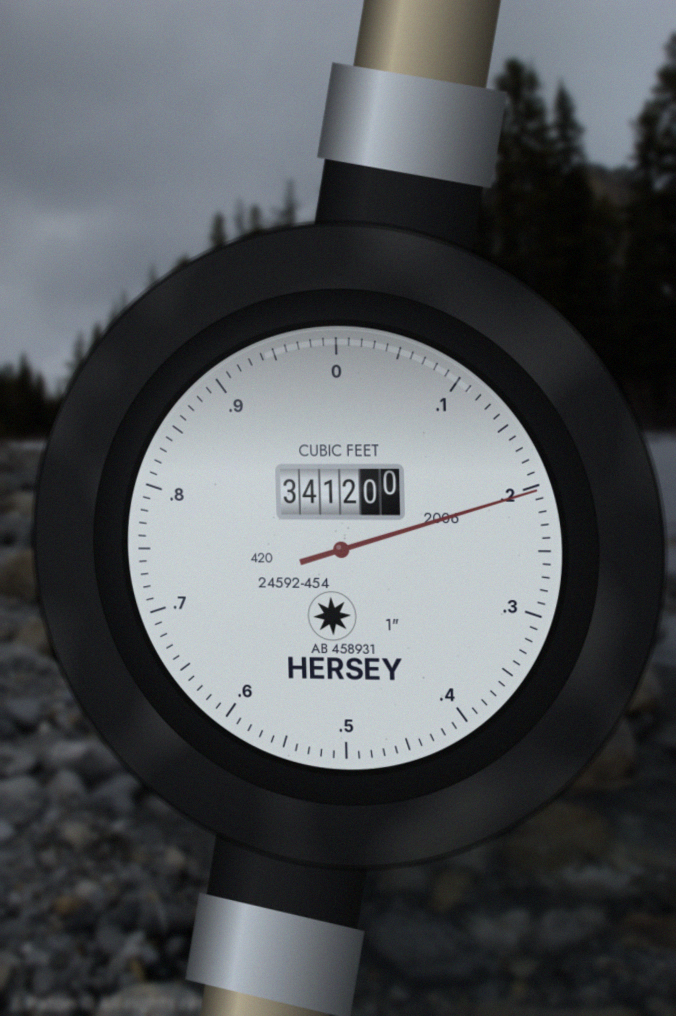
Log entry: 341200.20ft³
